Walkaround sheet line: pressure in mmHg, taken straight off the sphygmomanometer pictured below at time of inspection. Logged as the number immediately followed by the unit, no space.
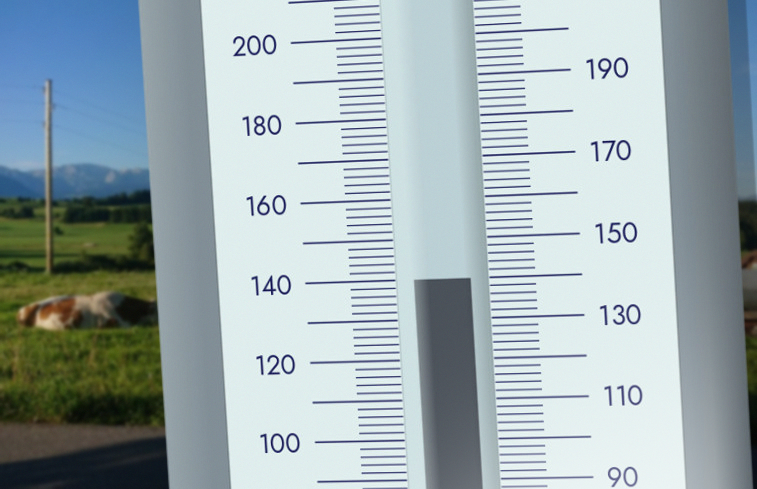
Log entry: 140mmHg
